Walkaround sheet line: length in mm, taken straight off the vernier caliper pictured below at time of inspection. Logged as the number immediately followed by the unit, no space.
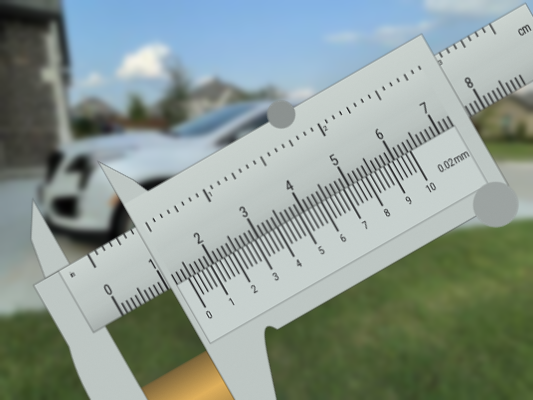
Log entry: 14.5mm
